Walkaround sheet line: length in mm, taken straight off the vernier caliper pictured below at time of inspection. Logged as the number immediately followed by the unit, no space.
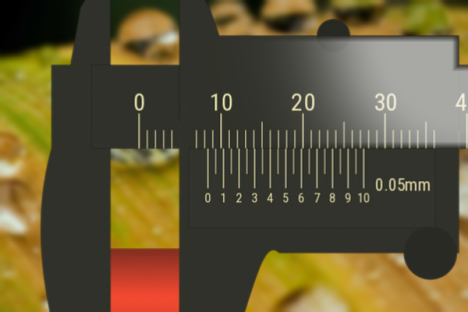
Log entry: 8.4mm
